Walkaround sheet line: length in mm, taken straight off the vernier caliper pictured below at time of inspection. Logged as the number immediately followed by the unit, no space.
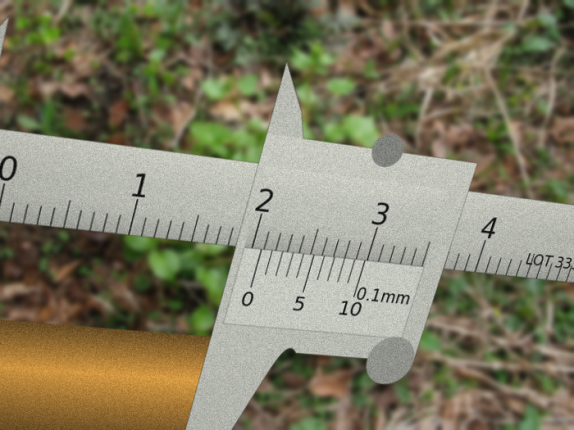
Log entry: 20.8mm
